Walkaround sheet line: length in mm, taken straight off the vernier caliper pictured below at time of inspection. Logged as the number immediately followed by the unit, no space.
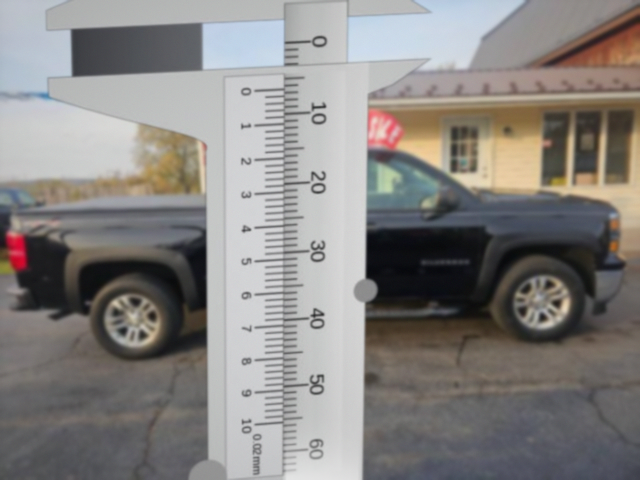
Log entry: 6.5mm
